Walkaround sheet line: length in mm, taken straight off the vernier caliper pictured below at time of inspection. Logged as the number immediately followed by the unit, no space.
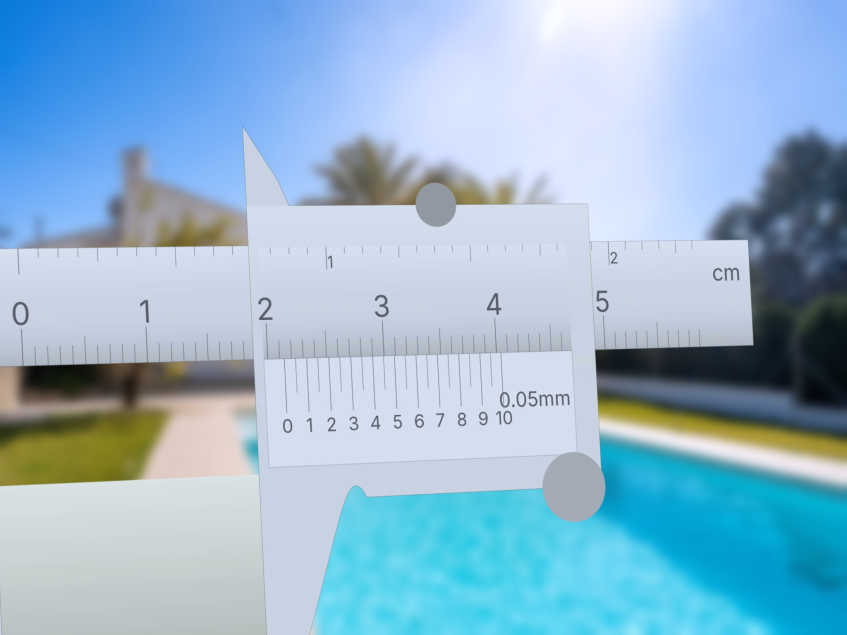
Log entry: 21.4mm
